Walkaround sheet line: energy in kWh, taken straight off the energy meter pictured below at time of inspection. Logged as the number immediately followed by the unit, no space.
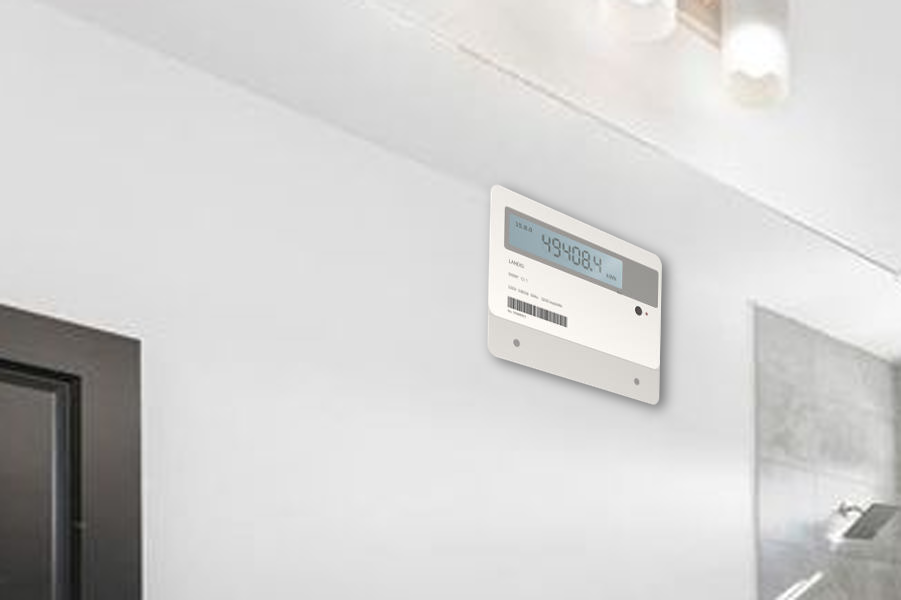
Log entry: 49408.4kWh
